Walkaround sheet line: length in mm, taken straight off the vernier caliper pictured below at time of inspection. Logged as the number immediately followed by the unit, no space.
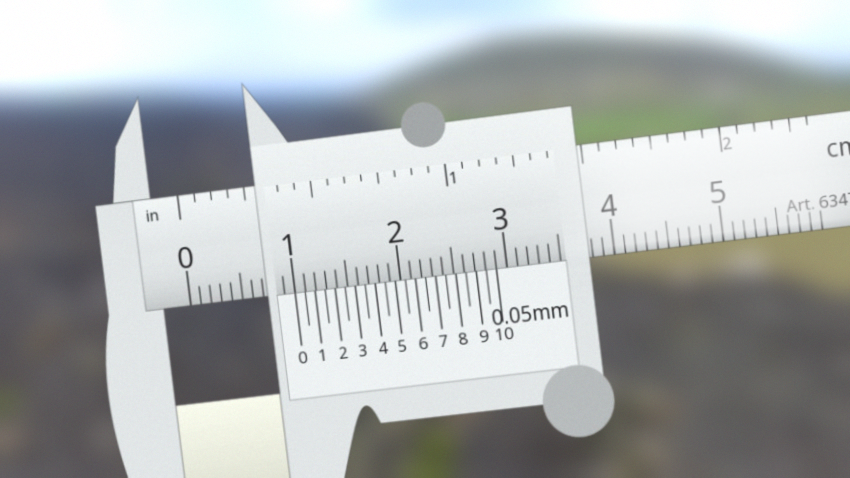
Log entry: 10.0mm
